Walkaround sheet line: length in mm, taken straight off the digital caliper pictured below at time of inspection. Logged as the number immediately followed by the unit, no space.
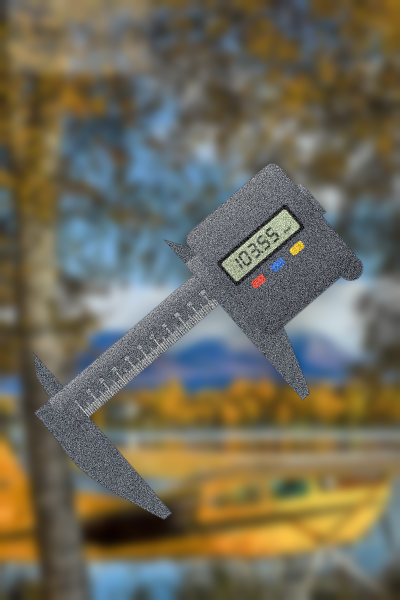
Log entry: 103.55mm
